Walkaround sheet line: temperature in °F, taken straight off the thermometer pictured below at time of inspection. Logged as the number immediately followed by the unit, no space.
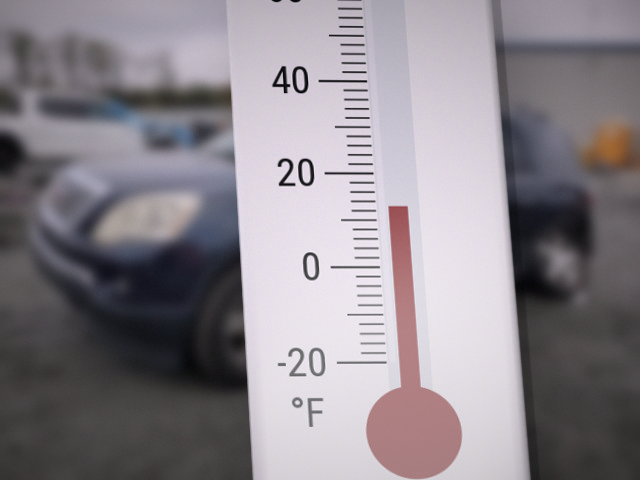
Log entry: 13°F
